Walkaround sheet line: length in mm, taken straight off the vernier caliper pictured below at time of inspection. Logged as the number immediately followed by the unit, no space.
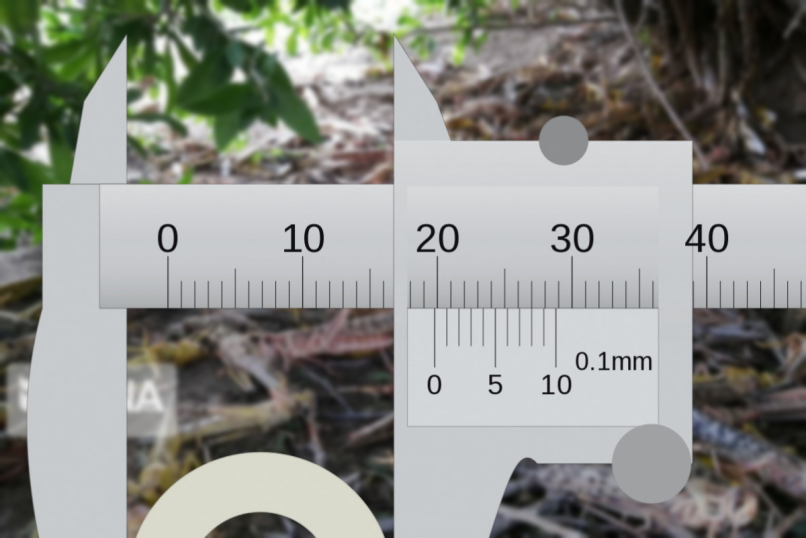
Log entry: 19.8mm
